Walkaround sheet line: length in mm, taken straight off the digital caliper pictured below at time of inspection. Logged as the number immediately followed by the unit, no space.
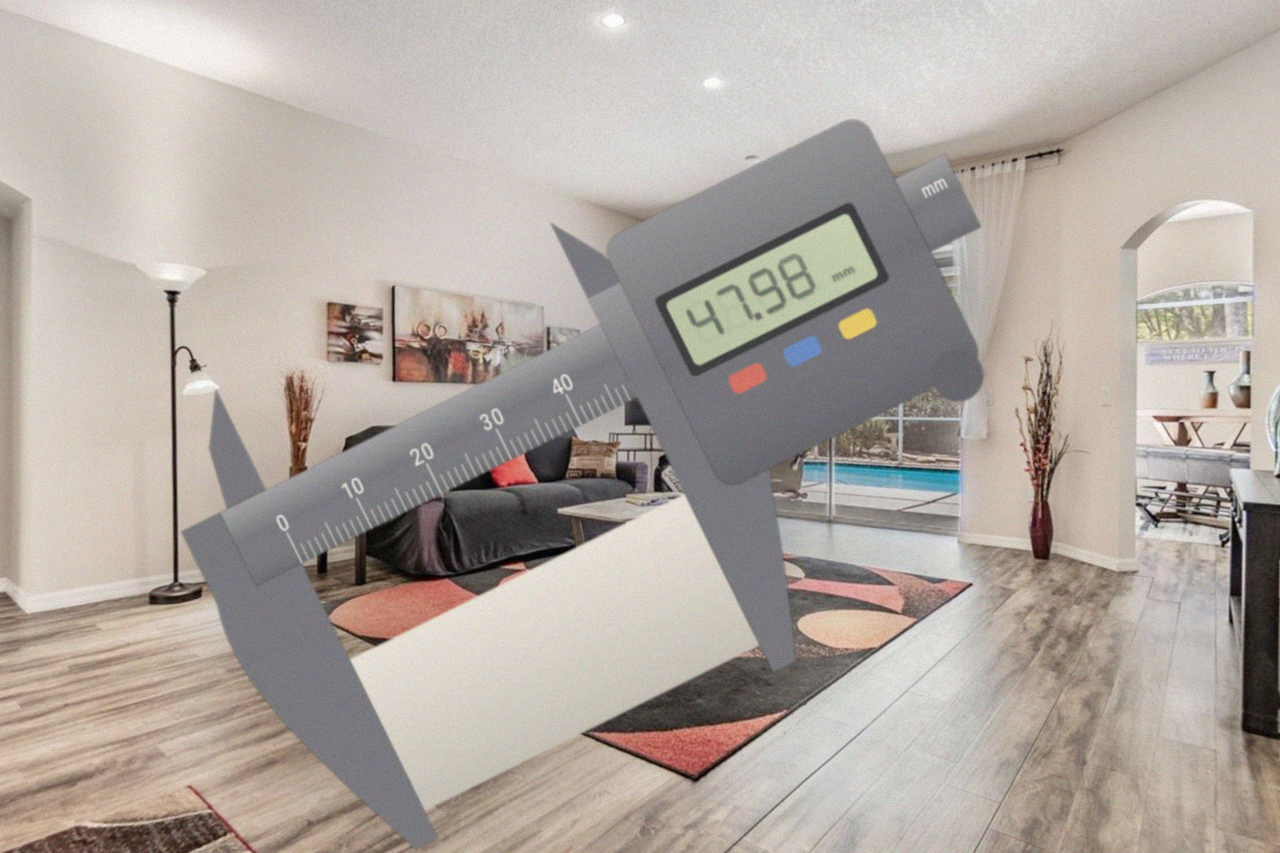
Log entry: 47.98mm
